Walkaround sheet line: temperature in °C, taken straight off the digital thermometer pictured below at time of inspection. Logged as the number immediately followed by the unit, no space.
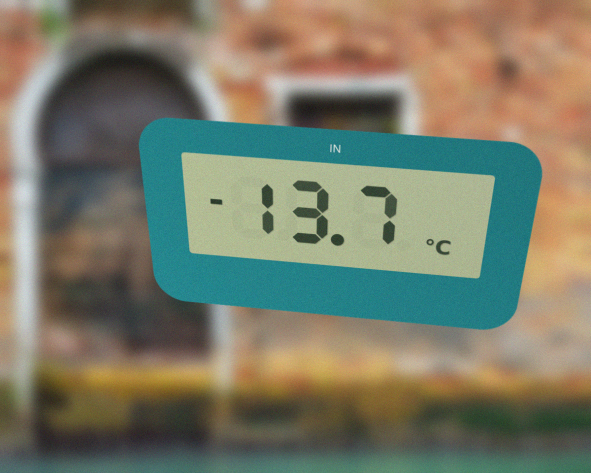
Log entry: -13.7°C
